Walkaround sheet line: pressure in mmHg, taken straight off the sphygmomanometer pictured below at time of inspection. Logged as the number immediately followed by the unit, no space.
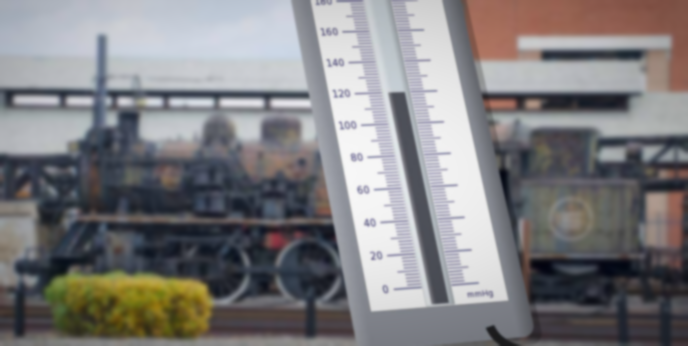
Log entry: 120mmHg
